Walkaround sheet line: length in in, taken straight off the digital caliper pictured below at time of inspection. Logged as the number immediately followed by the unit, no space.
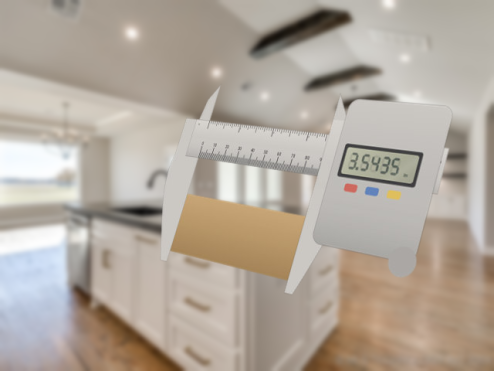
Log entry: 3.5435in
